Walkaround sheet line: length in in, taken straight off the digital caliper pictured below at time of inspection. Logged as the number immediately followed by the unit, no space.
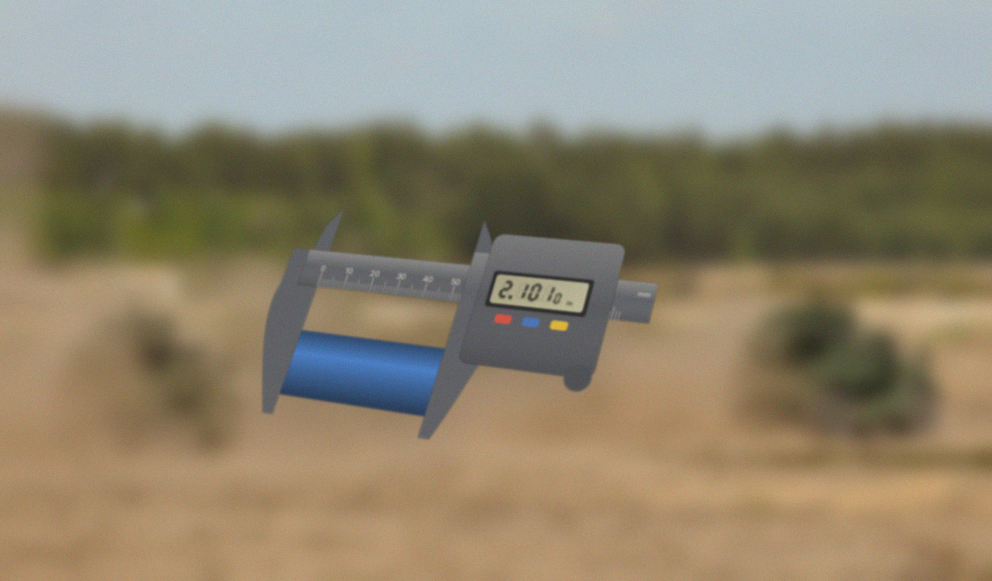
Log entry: 2.1010in
